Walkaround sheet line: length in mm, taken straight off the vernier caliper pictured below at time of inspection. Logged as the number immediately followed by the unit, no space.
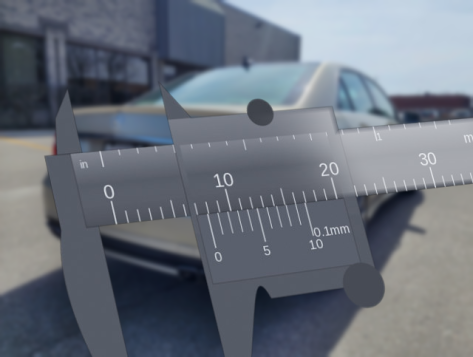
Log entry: 7.9mm
